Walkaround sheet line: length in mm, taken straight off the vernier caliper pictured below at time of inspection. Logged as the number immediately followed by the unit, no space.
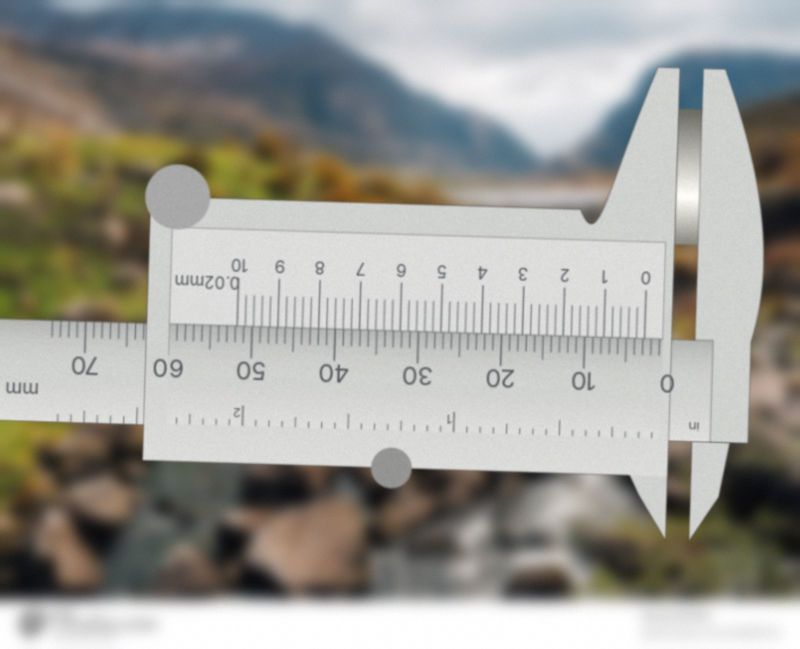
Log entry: 2.8mm
